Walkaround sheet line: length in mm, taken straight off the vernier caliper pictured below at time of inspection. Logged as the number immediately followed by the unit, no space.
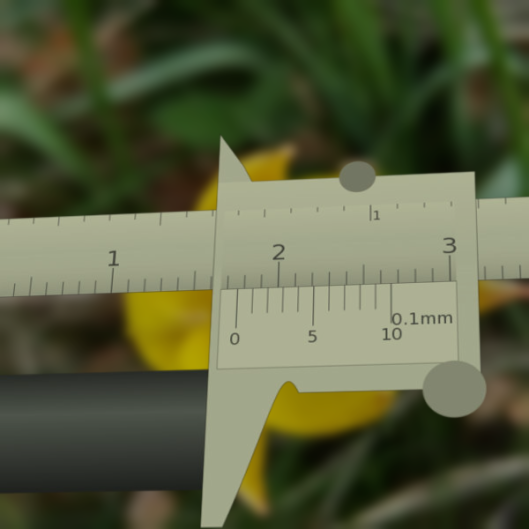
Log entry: 17.6mm
